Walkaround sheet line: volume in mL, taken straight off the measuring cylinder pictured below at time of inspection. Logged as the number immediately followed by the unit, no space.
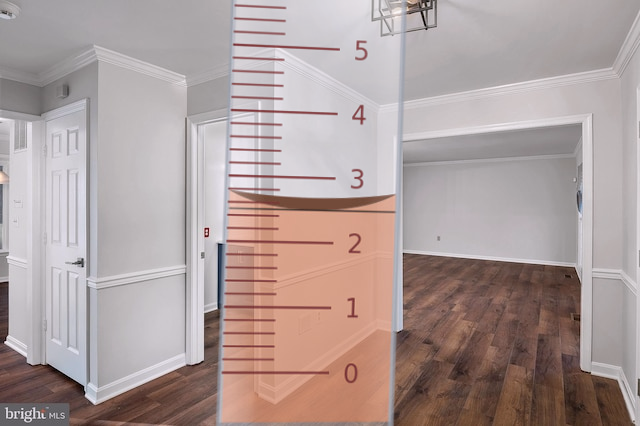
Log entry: 2.5mL
